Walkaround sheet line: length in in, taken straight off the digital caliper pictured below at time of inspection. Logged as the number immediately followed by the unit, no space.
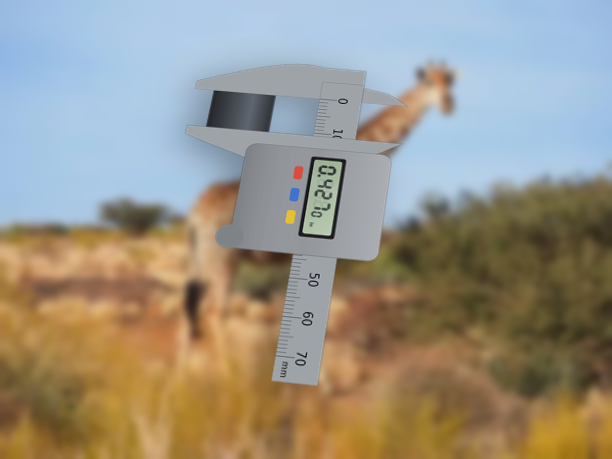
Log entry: 0.4270in
